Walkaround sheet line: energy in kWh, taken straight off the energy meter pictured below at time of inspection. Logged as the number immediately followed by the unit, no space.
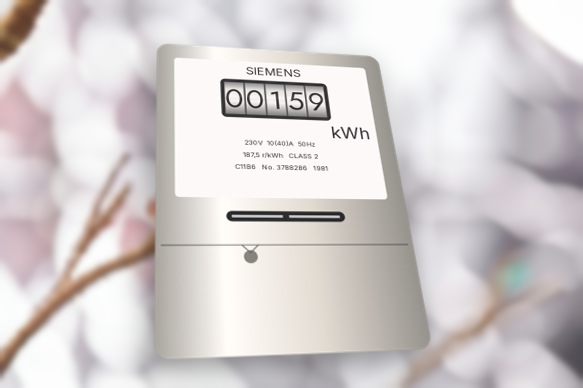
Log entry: 159kWh
